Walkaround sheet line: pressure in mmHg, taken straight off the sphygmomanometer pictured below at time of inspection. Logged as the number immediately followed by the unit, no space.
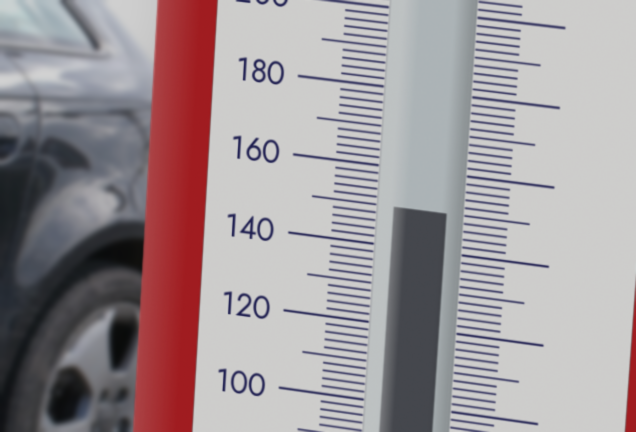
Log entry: 150mmHg
